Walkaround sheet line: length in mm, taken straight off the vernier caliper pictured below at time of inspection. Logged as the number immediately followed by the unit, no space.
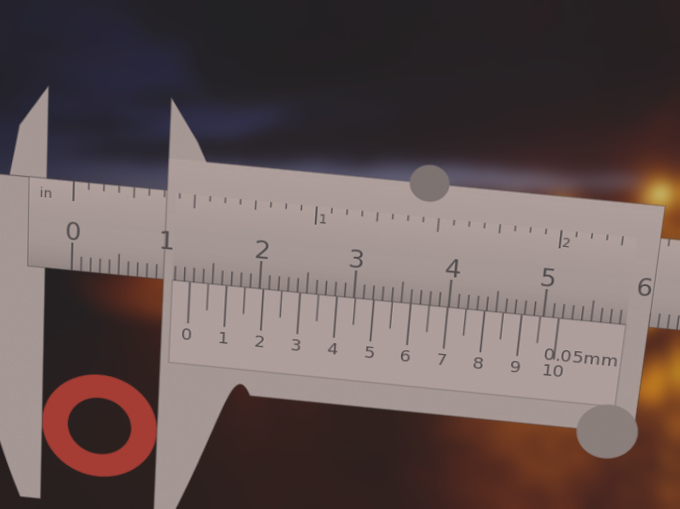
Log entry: 12.6mm
